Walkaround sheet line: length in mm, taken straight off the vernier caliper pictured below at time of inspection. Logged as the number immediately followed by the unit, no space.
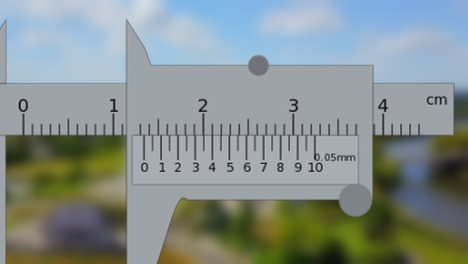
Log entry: 13.4mm
